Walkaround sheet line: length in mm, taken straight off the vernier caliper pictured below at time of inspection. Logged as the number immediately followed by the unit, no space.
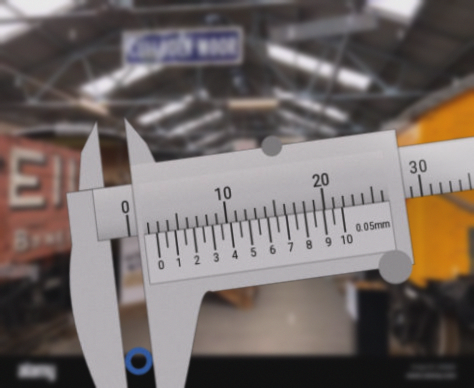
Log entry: 2.8mm
